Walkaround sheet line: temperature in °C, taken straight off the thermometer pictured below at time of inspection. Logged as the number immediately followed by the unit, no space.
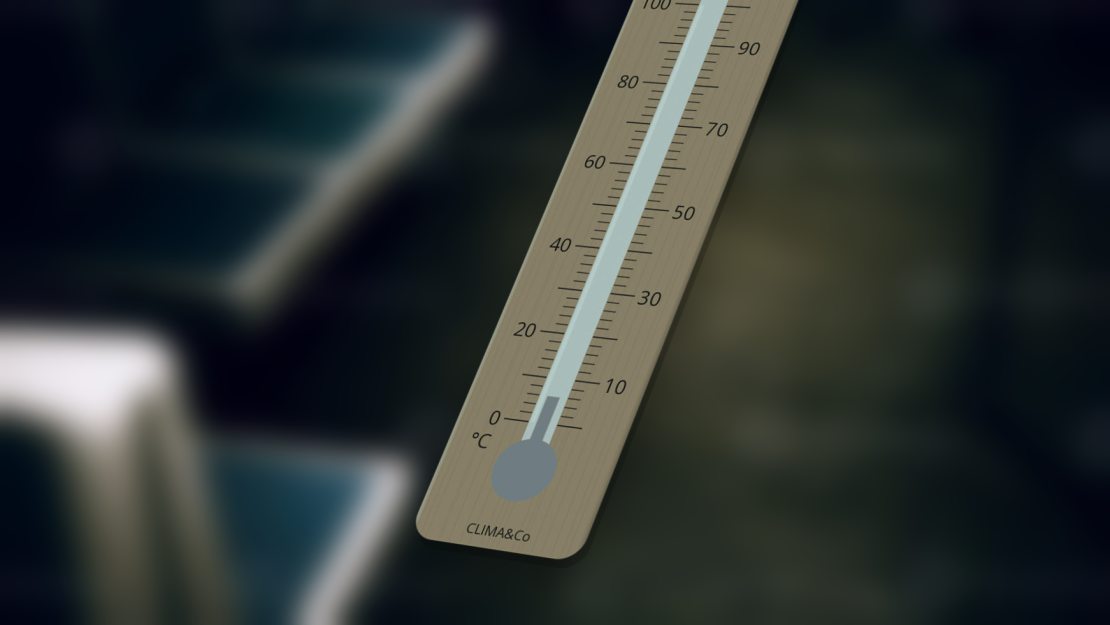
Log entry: 6°C
